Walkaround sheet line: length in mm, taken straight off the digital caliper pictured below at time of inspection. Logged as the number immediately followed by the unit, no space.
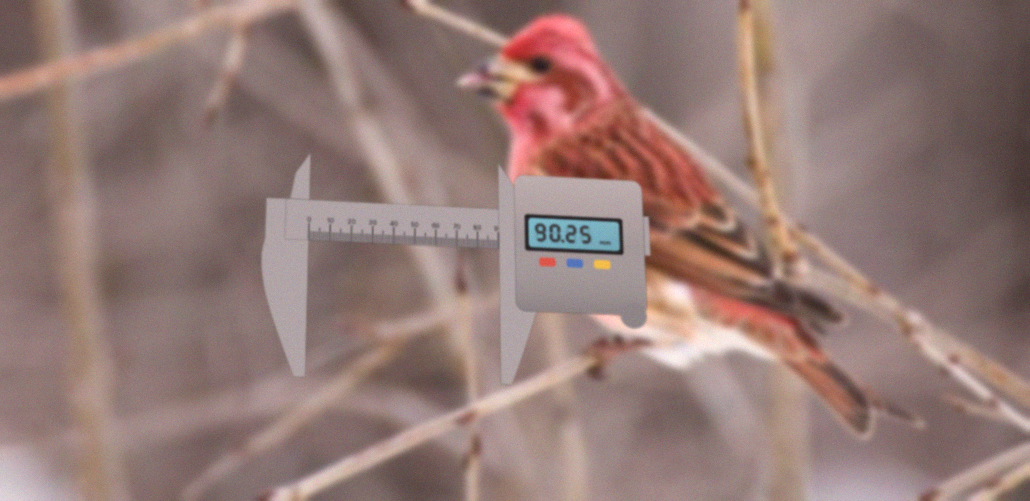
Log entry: 90.25mm
